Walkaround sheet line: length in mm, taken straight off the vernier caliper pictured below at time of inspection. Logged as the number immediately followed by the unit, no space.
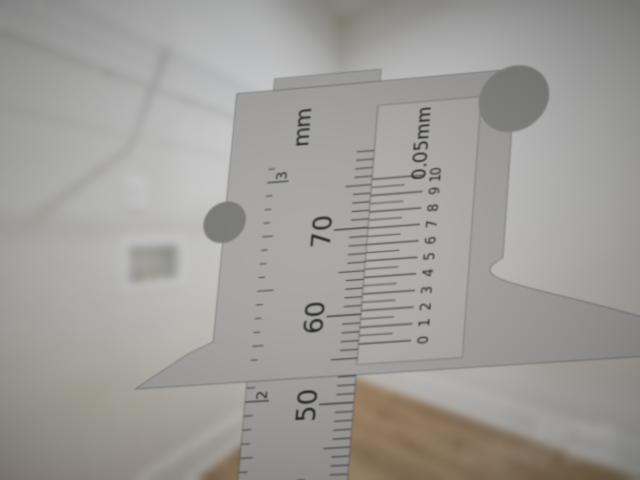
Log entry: 56.6mm
